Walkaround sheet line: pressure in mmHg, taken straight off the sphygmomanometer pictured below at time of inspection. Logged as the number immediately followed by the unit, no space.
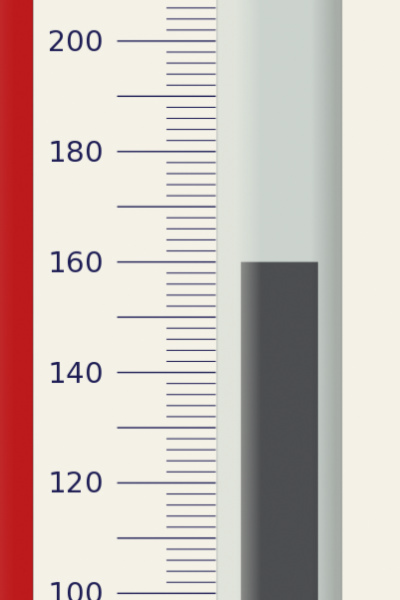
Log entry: 160mmHg
